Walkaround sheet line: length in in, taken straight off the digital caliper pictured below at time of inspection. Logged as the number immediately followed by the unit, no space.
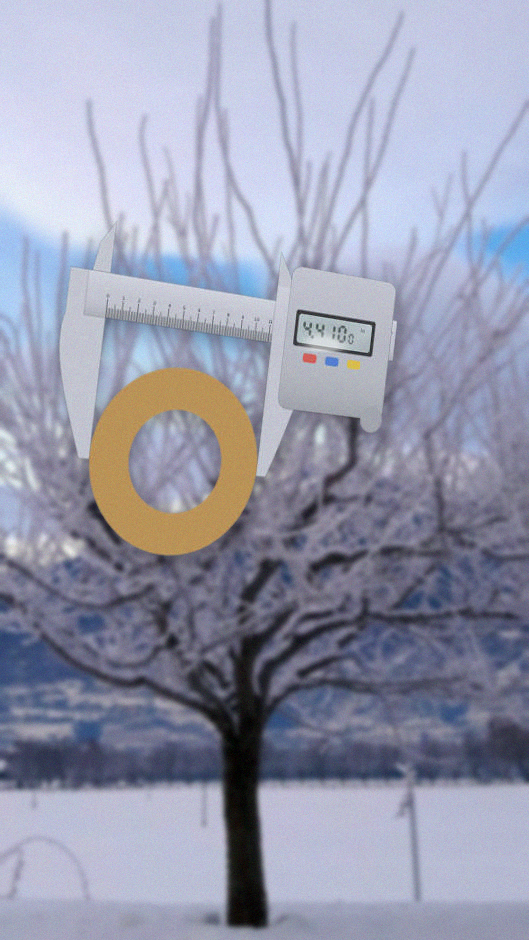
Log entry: 4.4100in
